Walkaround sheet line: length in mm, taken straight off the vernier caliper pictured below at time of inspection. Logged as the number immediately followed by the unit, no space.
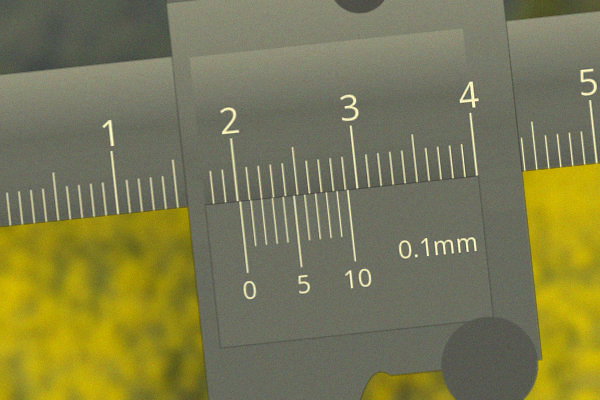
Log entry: 20.2mm
